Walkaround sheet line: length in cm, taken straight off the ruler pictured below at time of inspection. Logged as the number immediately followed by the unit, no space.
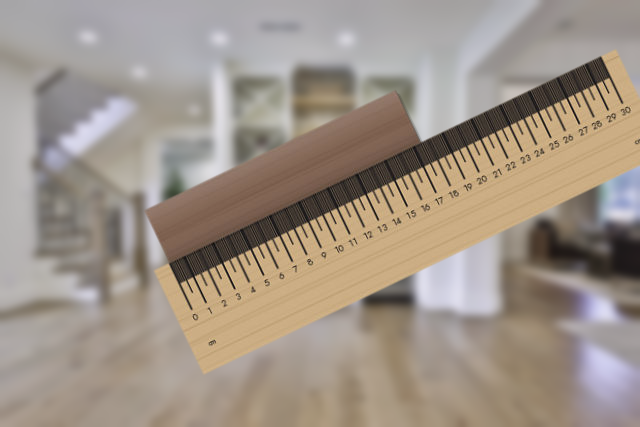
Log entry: 17.5cm
